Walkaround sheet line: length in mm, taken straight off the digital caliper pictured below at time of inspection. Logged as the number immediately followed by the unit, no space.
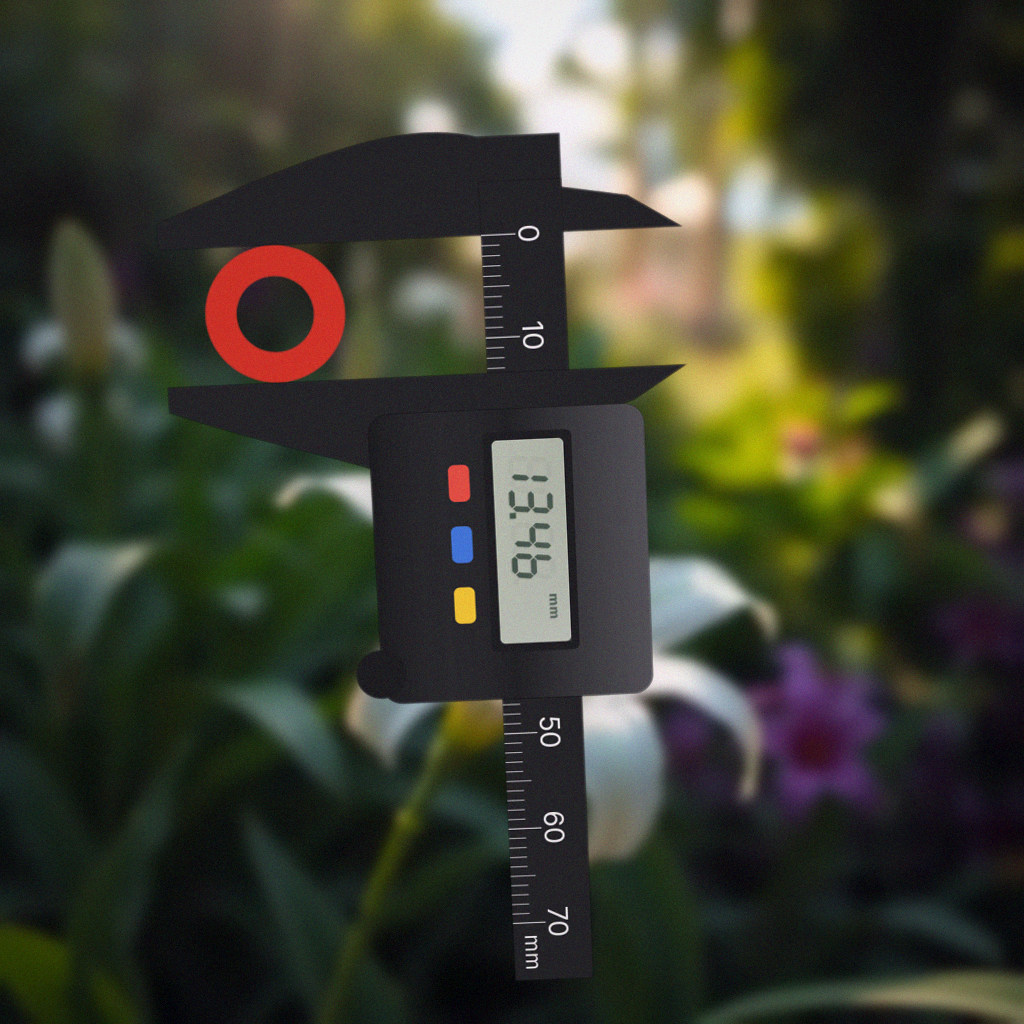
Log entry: 13.46mm
